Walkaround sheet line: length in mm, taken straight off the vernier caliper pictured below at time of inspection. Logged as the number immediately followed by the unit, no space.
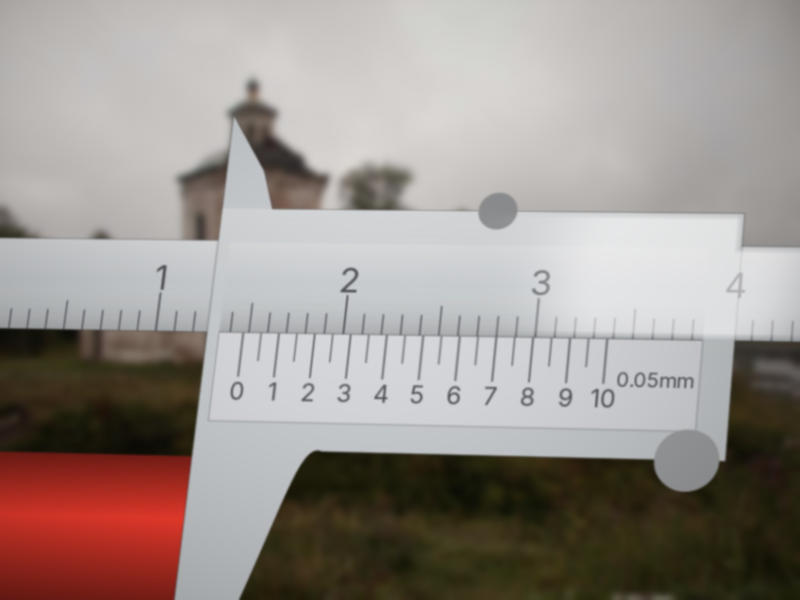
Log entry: 14.7mm
